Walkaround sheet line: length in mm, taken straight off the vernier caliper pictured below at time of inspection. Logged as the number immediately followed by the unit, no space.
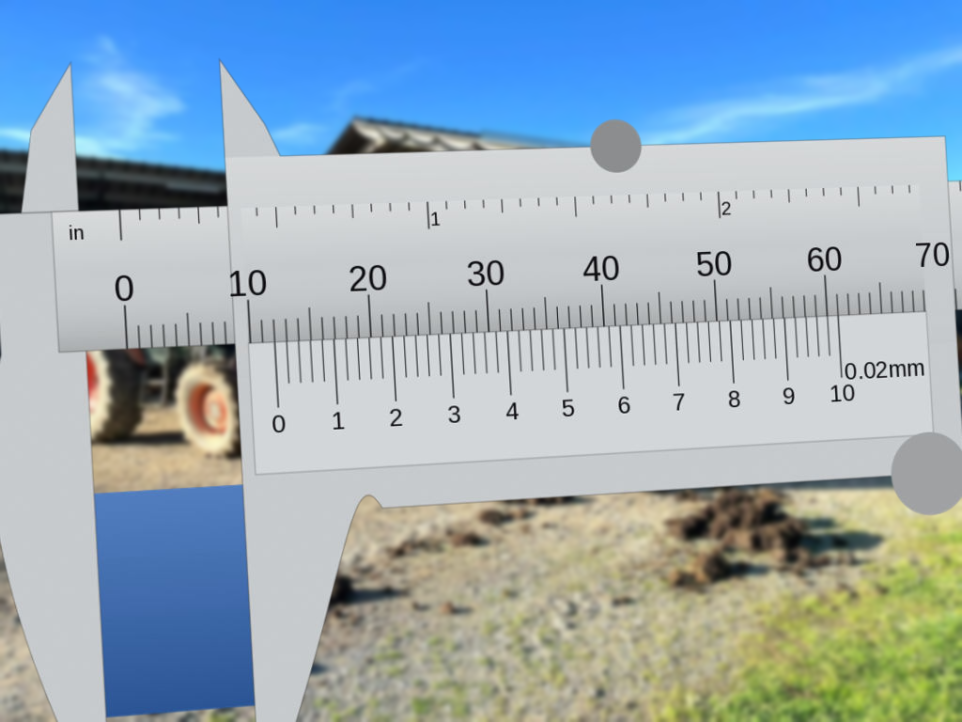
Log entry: 12.0mm
